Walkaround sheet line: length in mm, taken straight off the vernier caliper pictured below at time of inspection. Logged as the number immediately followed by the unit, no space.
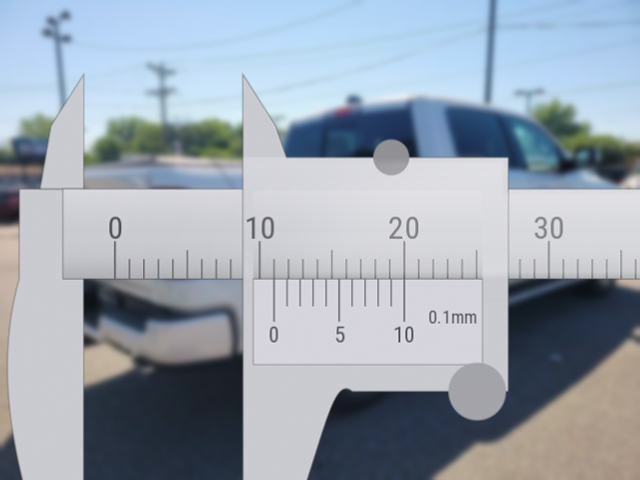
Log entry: 11.0mm
